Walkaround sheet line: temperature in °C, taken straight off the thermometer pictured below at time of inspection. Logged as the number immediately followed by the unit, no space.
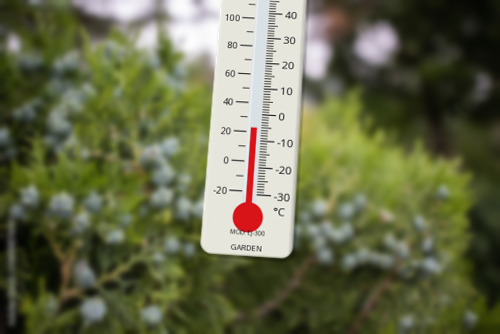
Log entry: -5°C
